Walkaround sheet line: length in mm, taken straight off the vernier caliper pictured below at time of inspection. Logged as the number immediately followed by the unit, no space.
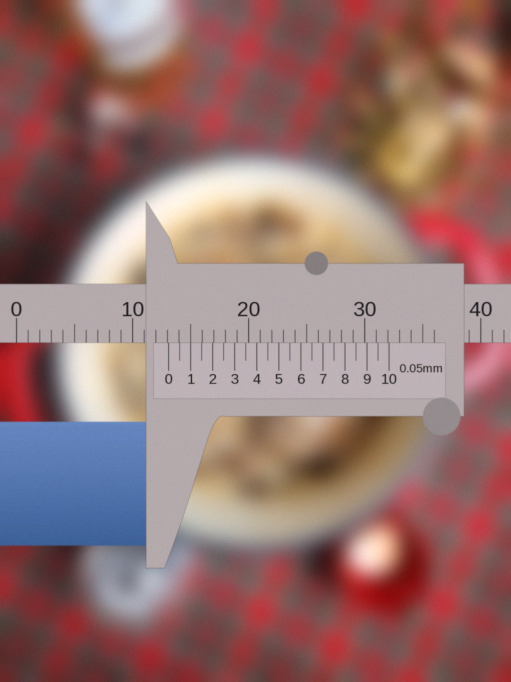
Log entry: 13.1mm
